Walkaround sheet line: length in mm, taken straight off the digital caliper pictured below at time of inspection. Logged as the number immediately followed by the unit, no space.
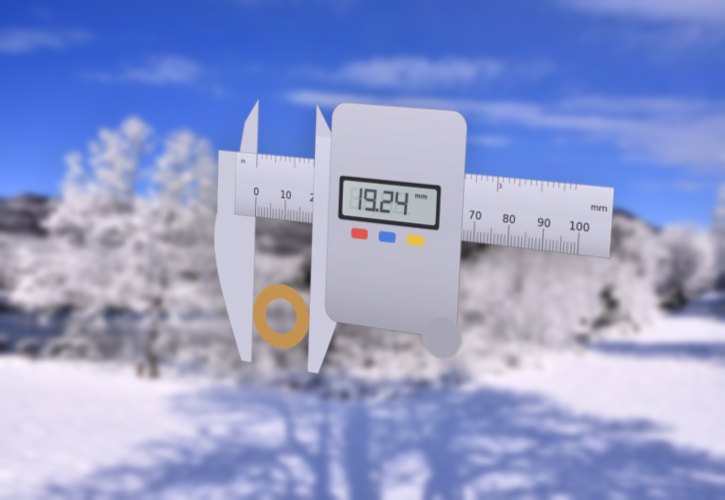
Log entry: 19.24mm
